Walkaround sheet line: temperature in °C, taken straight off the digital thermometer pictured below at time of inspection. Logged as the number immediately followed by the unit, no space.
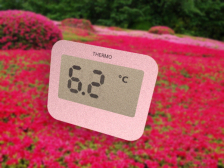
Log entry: 6.2°C
